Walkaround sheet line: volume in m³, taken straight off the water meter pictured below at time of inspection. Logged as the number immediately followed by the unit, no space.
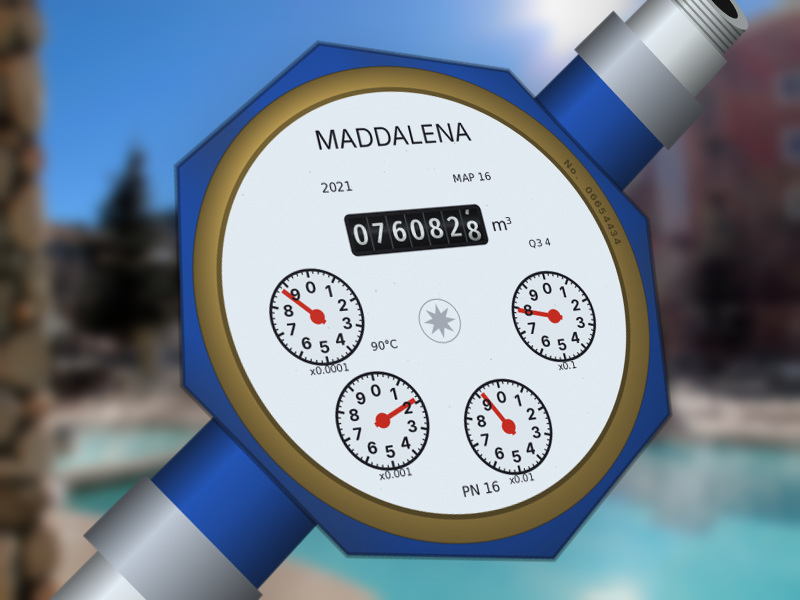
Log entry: 760827.7918m³
